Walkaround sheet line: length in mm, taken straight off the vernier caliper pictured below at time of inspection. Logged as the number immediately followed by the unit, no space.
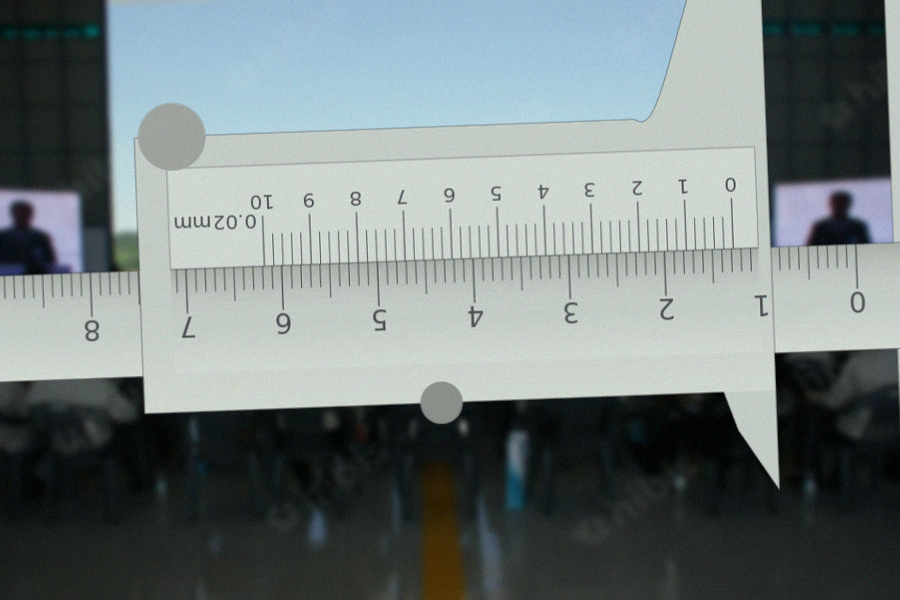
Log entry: 12.8mm
